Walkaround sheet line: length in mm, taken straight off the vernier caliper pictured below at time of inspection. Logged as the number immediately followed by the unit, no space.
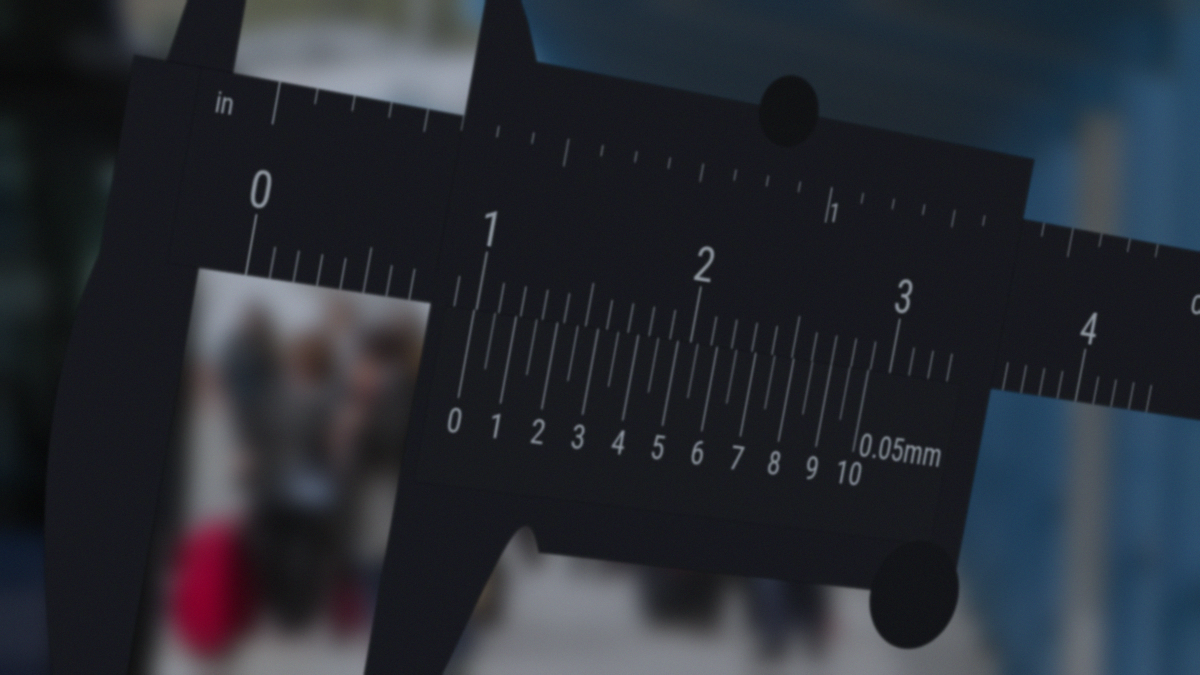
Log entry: 9.9mm
